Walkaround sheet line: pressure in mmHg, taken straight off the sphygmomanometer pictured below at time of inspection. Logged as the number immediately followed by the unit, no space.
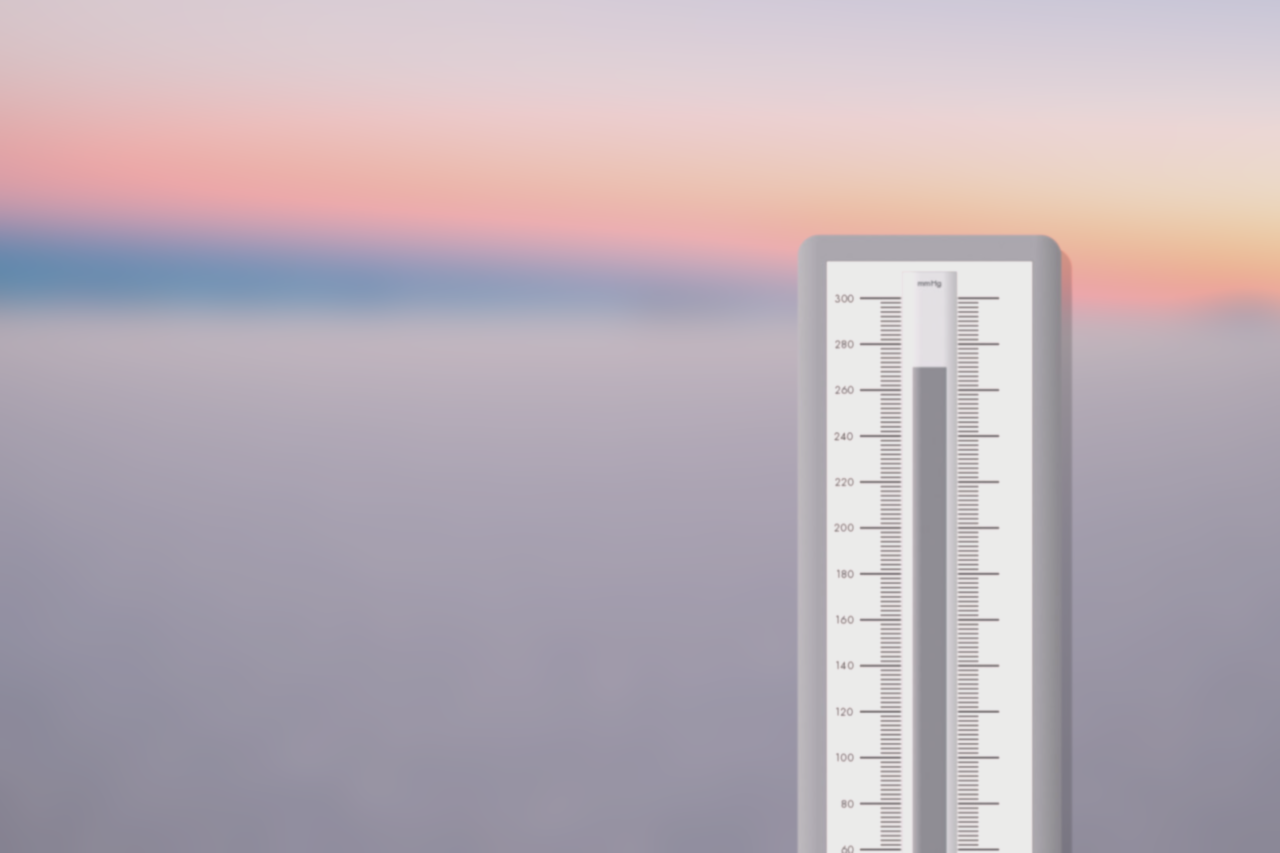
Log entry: 270mmHg
